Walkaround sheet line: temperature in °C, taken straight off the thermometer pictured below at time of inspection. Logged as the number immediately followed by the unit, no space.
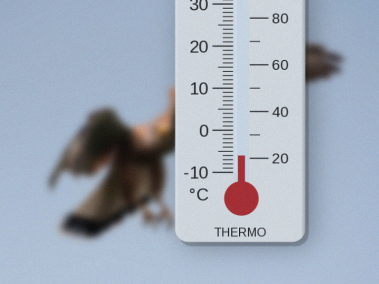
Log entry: -6°C
